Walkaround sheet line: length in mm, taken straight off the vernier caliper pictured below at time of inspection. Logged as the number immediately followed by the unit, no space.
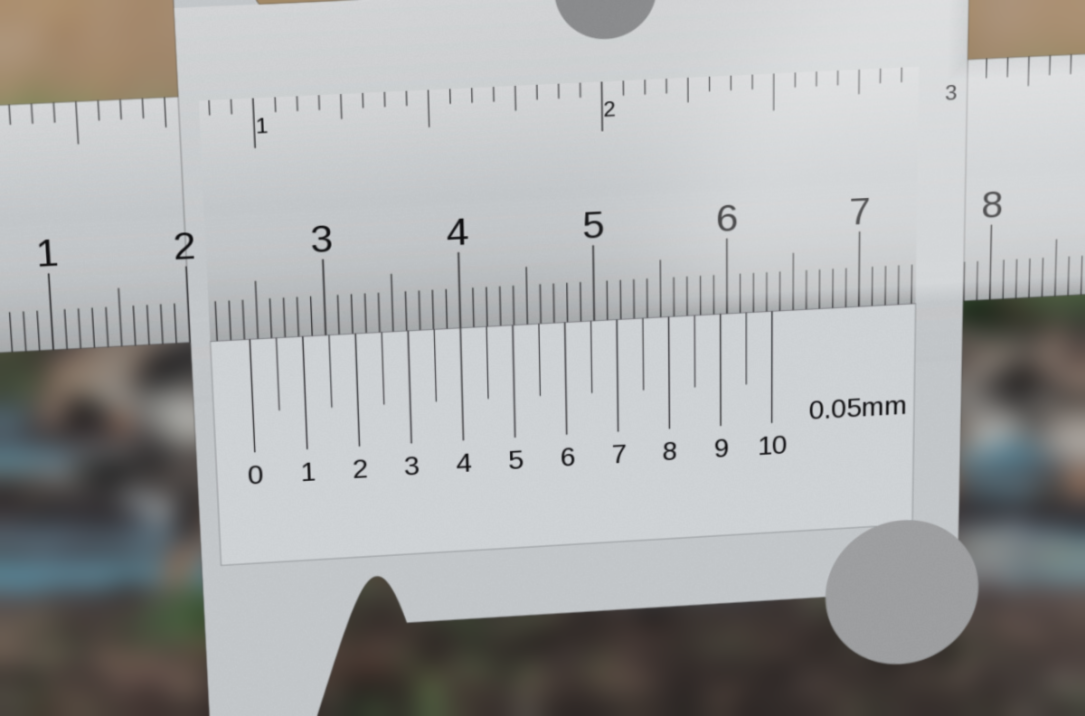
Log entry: 24.4mm
